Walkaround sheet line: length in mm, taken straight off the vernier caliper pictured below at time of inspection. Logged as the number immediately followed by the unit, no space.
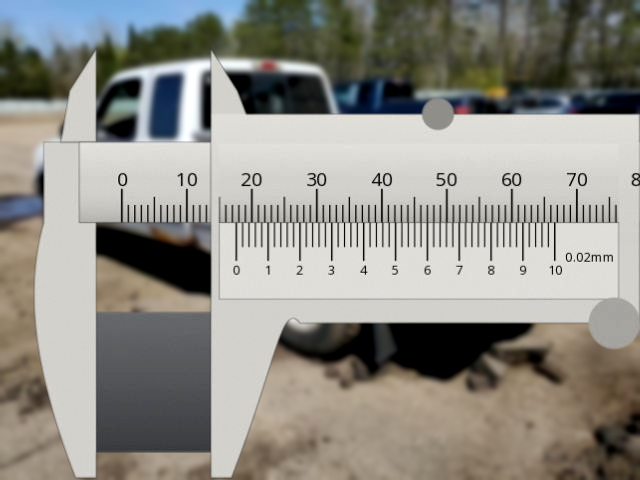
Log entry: 17.6mm
